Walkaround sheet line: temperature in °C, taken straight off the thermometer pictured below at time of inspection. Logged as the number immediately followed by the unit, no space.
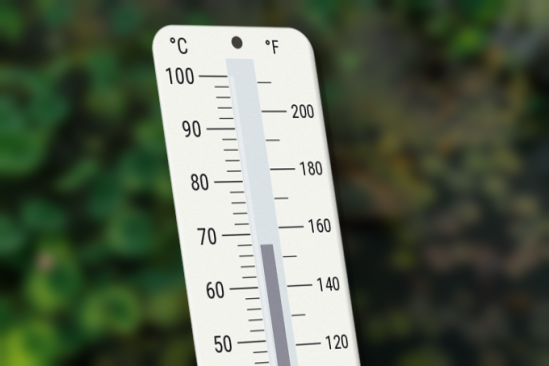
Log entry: 68°C
